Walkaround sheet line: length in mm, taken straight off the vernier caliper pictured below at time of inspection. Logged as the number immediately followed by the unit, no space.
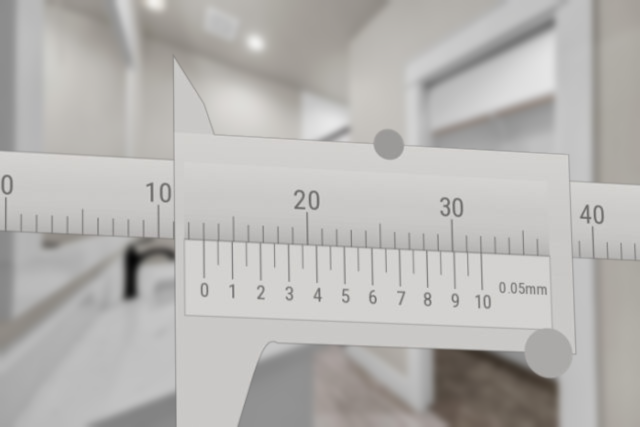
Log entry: 13.0mm
